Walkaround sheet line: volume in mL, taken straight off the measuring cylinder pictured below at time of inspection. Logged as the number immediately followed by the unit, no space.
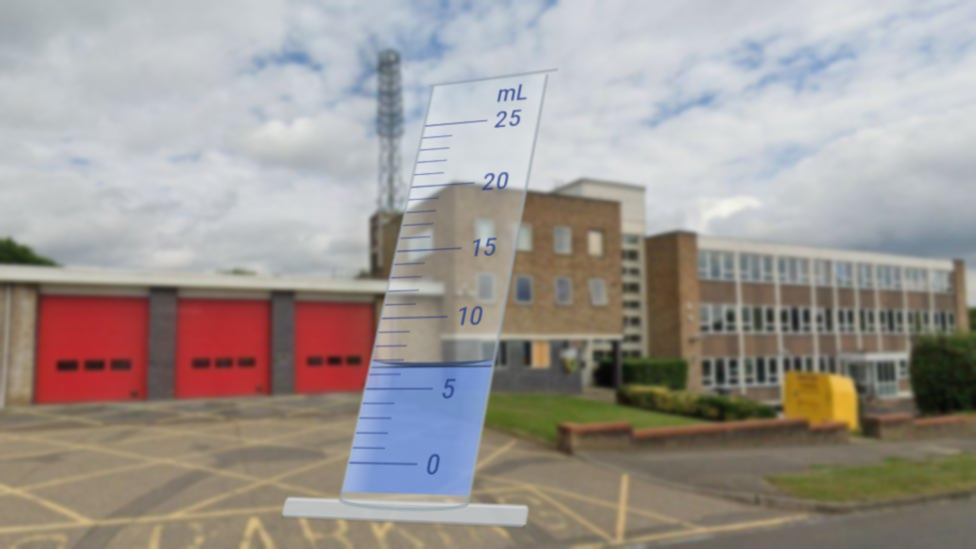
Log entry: 6.5mL
